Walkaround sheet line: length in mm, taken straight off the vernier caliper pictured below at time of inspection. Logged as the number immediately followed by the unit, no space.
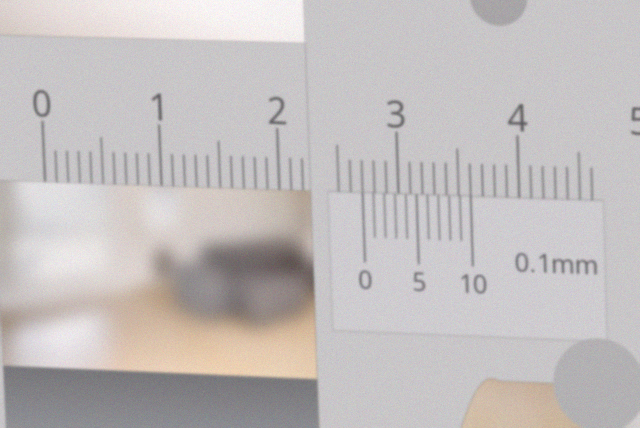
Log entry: 27.0mm
